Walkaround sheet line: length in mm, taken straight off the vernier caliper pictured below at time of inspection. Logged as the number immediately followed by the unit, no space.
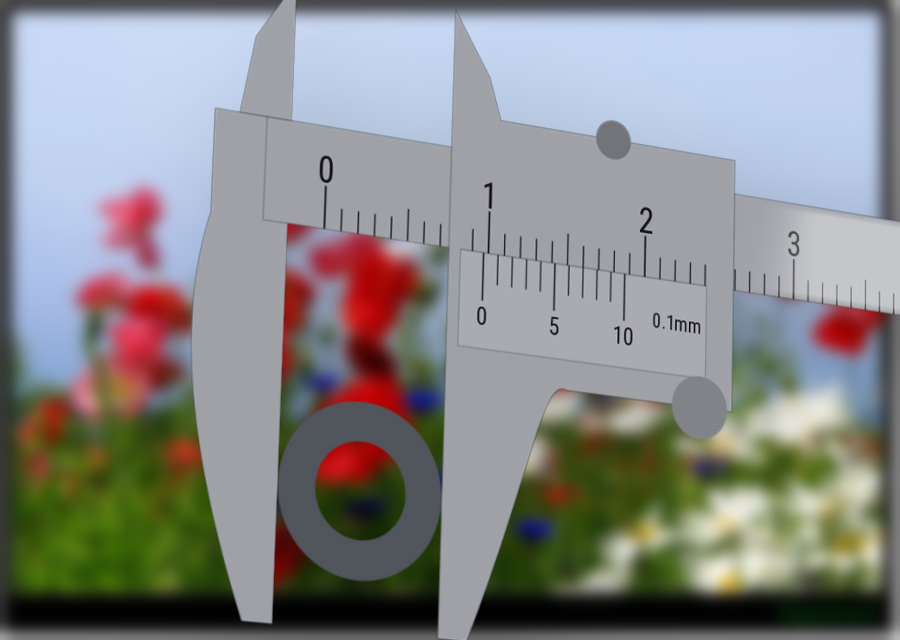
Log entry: 9.7mm
